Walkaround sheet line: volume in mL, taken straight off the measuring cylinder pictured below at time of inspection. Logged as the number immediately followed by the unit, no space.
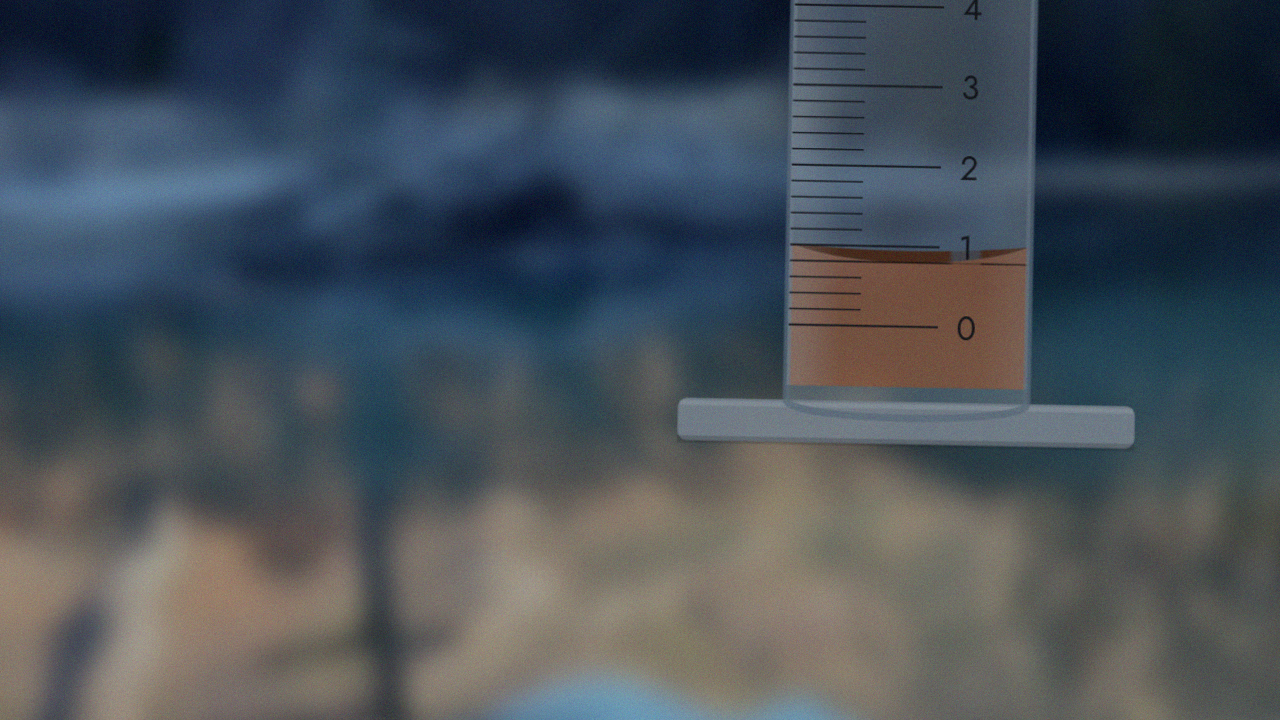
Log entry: 0.8mL
